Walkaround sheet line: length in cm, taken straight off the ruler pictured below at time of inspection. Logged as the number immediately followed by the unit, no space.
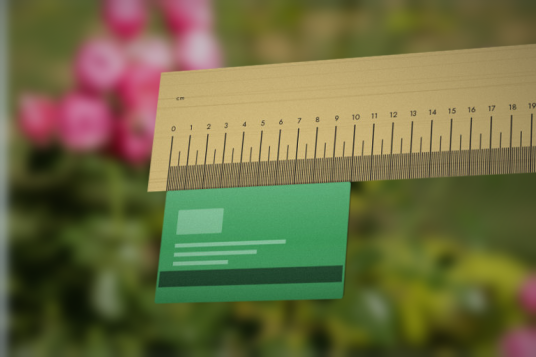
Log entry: 10cm
